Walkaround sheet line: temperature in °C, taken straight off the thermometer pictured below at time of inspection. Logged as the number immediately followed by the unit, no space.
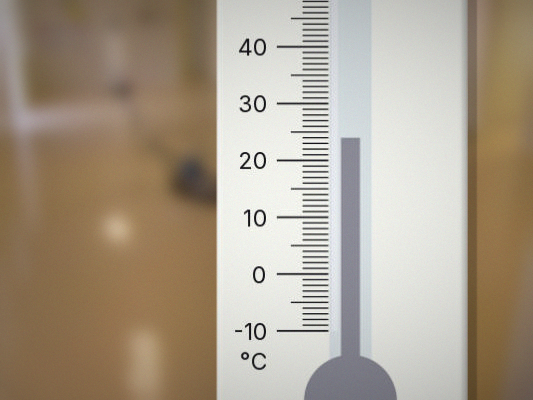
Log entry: 24°C
